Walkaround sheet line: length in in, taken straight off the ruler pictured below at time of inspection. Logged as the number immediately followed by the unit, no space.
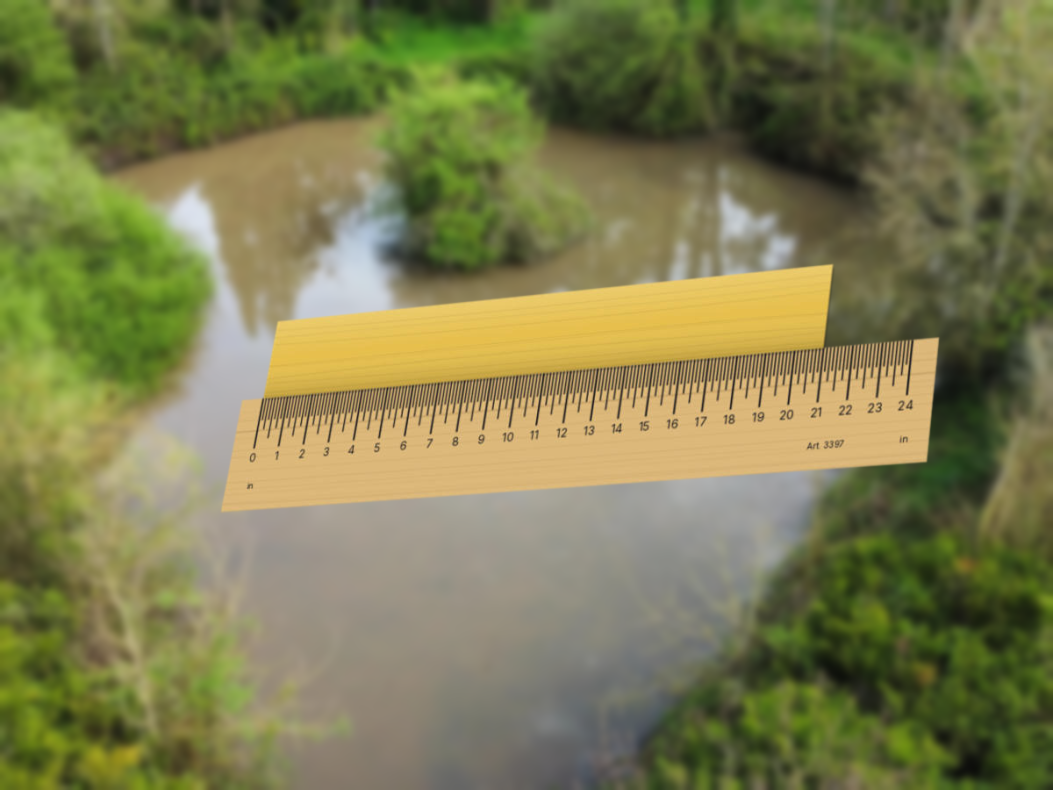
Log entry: 21in
